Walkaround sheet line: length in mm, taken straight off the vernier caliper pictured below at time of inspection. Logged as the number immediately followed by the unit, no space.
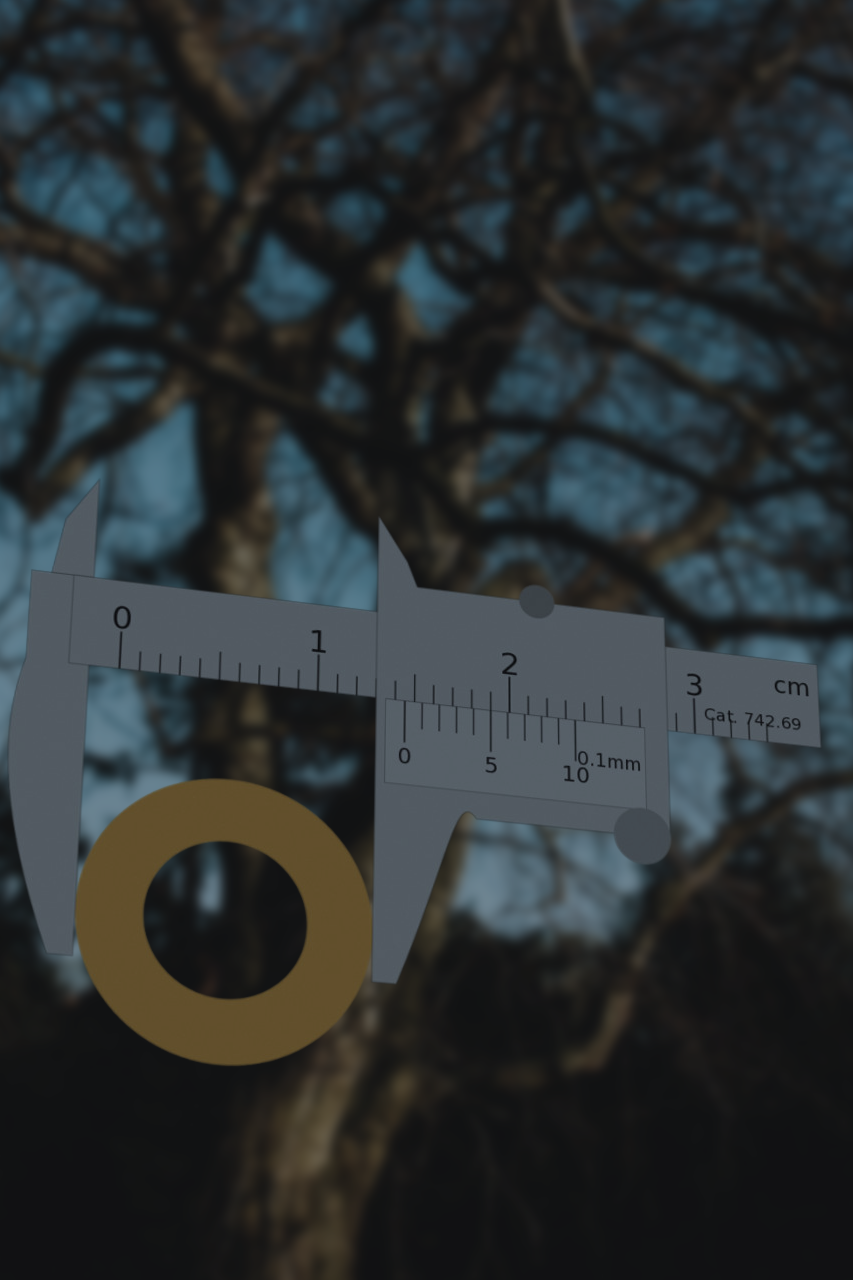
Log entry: 14.5mm
